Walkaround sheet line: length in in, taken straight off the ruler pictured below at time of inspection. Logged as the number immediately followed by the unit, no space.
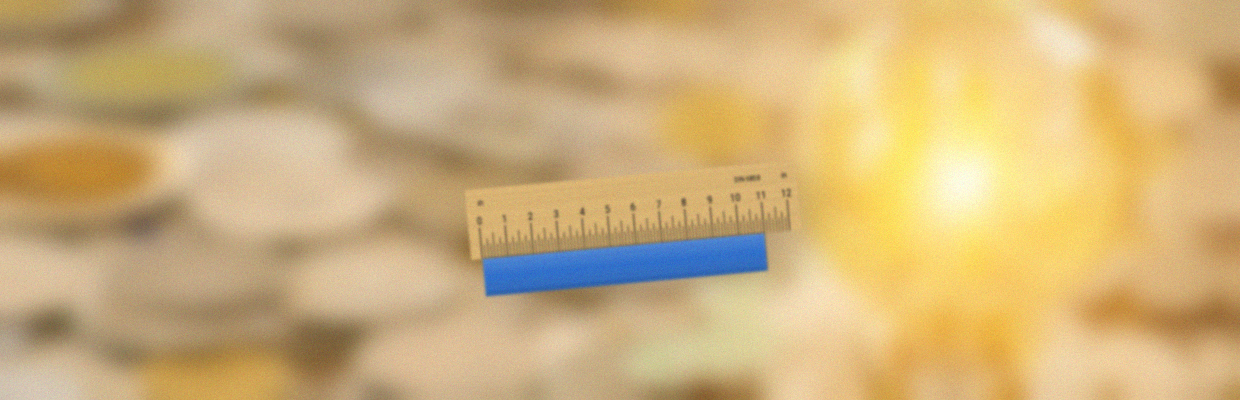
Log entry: 11in
